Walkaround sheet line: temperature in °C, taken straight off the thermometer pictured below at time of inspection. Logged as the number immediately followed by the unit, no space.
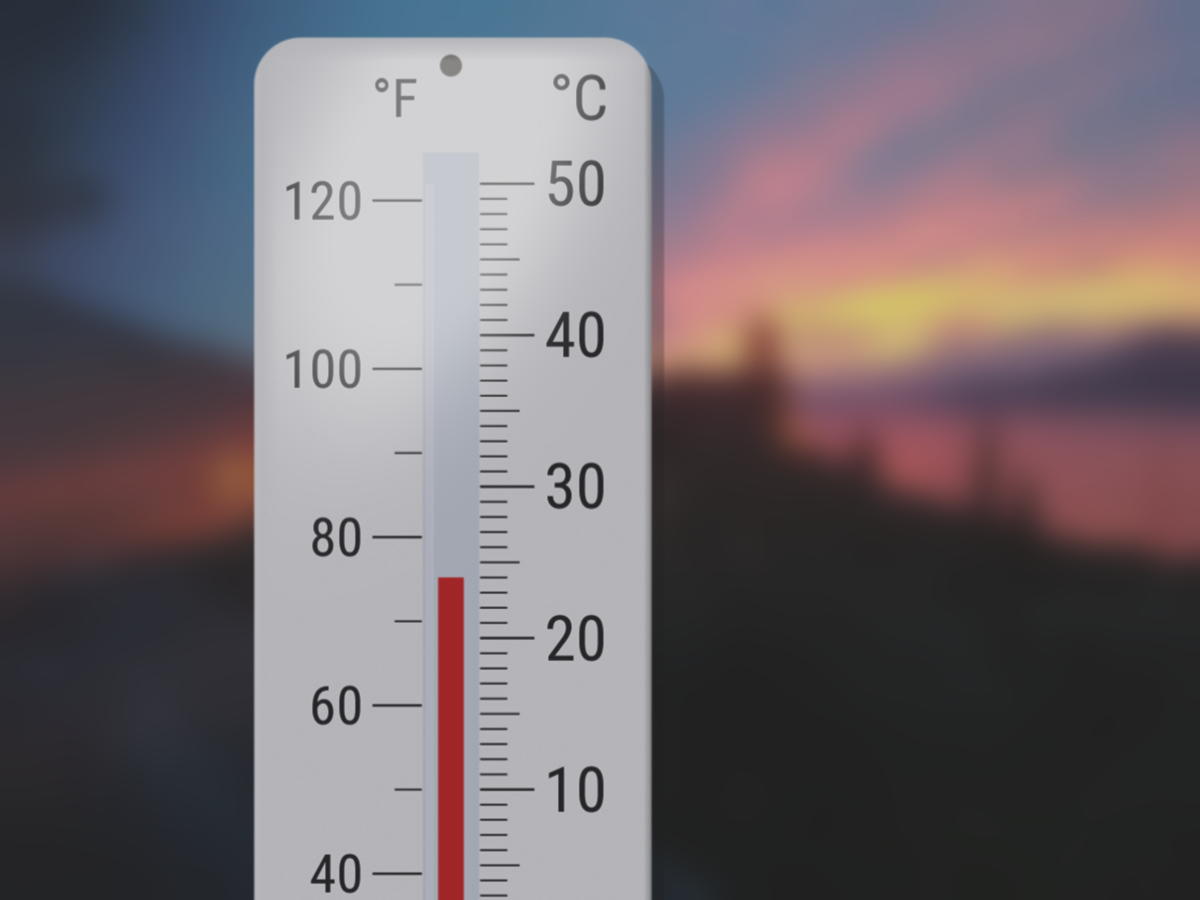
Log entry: 24°C
